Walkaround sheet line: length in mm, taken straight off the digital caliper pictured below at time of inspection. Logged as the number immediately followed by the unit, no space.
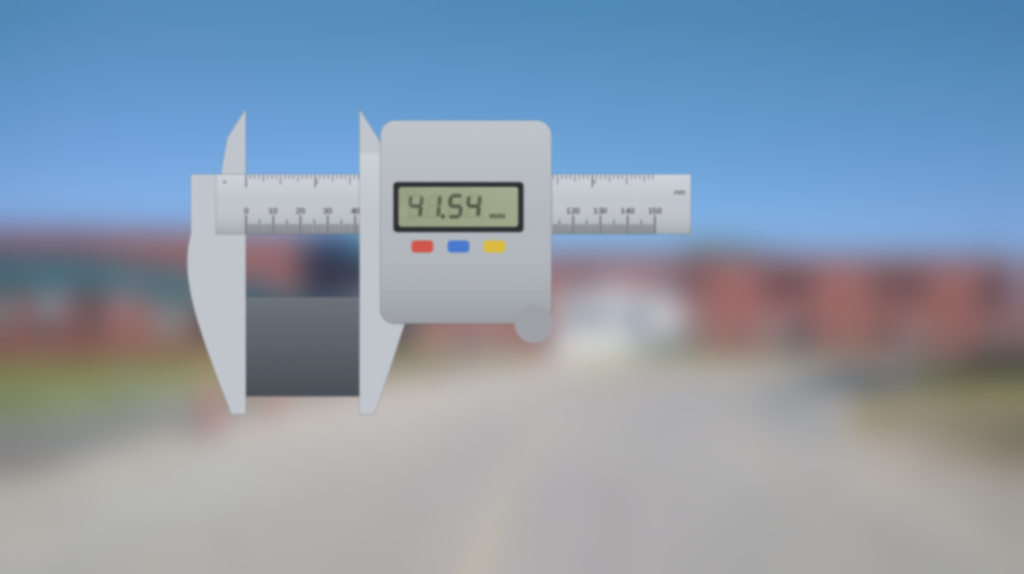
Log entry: 41.54mm
